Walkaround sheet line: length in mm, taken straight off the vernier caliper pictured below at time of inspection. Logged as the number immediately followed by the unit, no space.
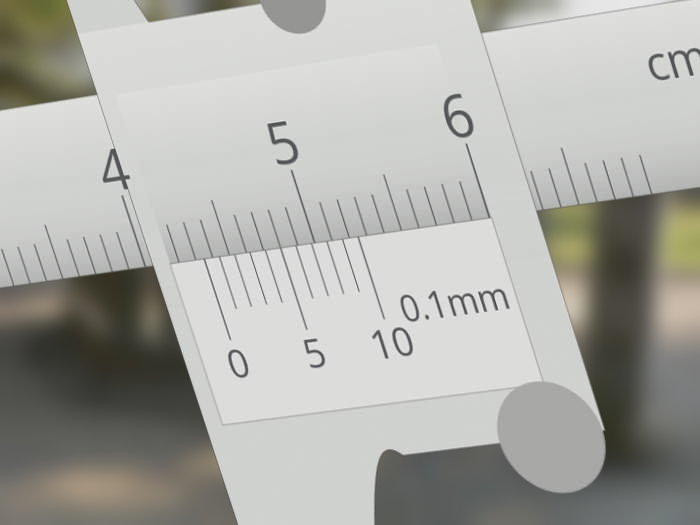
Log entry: 43.5mm
